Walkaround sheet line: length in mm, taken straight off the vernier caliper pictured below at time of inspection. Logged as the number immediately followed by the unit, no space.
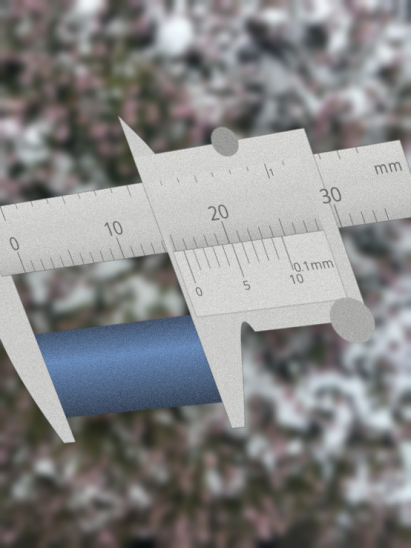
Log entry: 15.7mm
